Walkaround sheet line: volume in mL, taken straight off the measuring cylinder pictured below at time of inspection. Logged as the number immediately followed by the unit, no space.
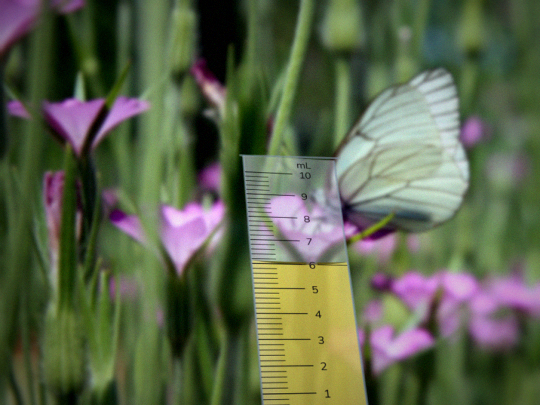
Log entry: 6mL
